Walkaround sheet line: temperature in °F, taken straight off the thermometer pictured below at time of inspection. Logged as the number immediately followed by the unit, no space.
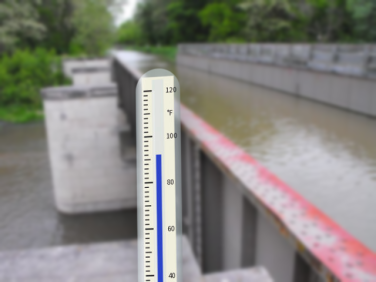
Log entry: 92°F
